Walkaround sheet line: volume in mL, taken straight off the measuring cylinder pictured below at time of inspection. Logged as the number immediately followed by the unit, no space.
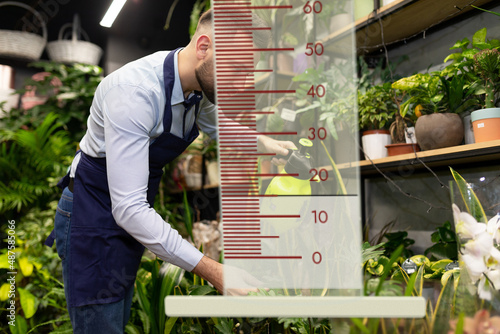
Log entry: 15mL
